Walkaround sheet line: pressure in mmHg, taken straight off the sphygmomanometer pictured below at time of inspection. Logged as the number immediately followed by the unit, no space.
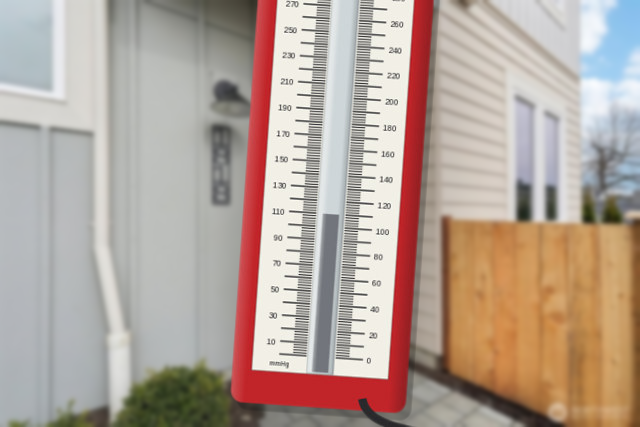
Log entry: 110mmHg
